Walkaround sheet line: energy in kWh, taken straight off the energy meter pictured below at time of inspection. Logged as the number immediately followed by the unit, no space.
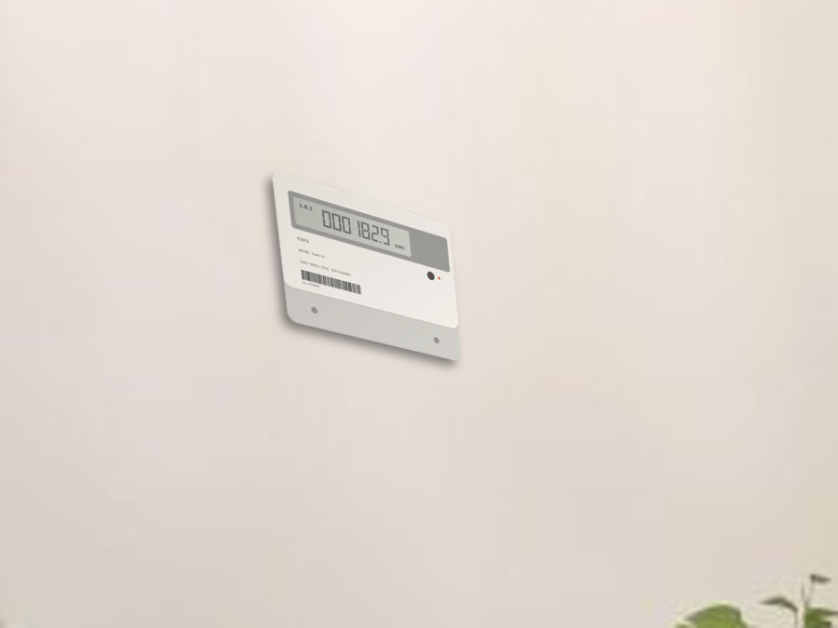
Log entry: 182.9kWh
